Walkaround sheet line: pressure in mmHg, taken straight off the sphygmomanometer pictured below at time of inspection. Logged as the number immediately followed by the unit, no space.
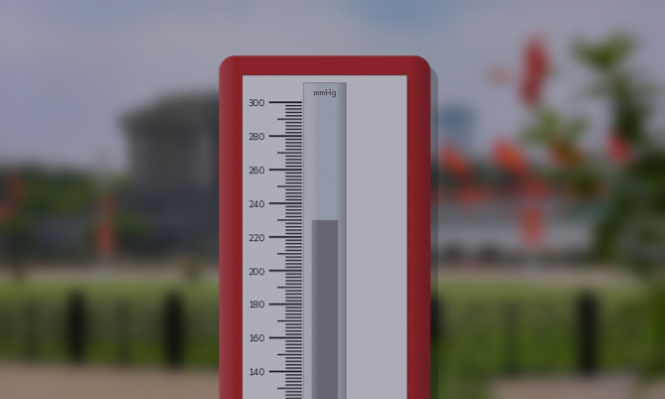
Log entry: 230mmHg
